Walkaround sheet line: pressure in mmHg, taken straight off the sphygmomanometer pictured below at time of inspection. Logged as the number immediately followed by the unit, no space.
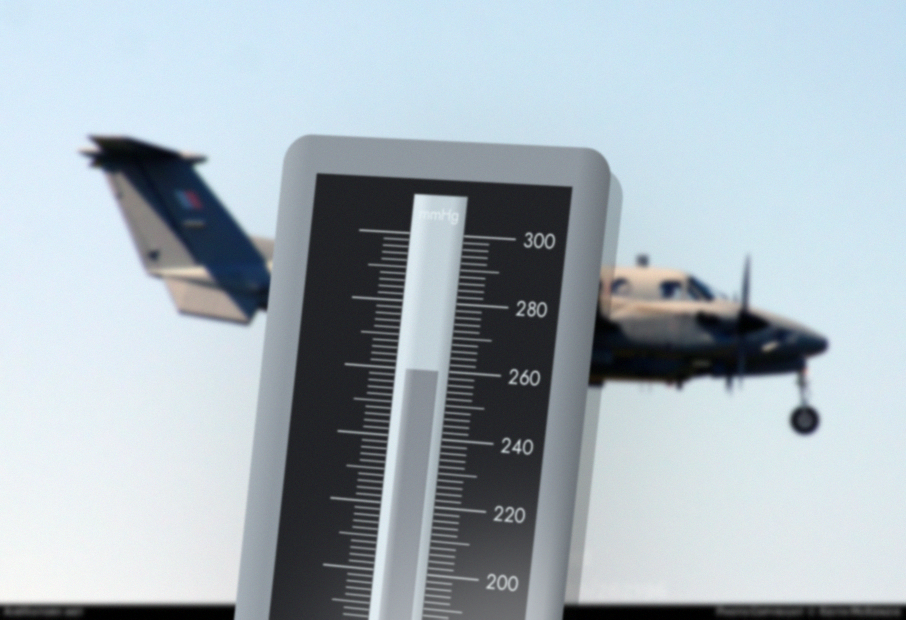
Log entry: 260mmHg
